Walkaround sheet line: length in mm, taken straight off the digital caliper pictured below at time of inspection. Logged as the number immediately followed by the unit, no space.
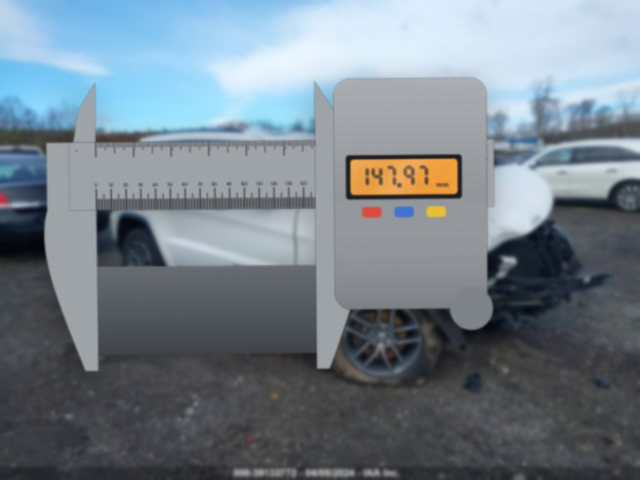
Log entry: 147.97mm
